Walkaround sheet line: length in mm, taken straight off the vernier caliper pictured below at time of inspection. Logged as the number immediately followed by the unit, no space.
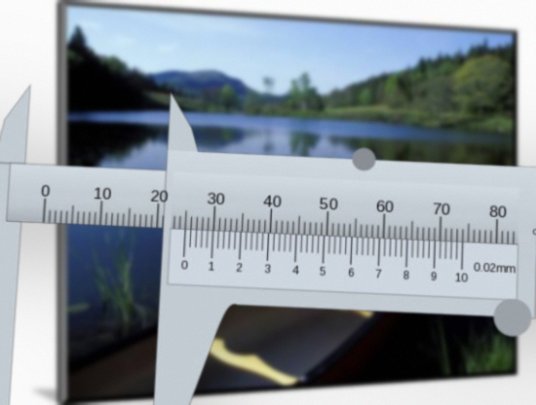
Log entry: 25.0mm
